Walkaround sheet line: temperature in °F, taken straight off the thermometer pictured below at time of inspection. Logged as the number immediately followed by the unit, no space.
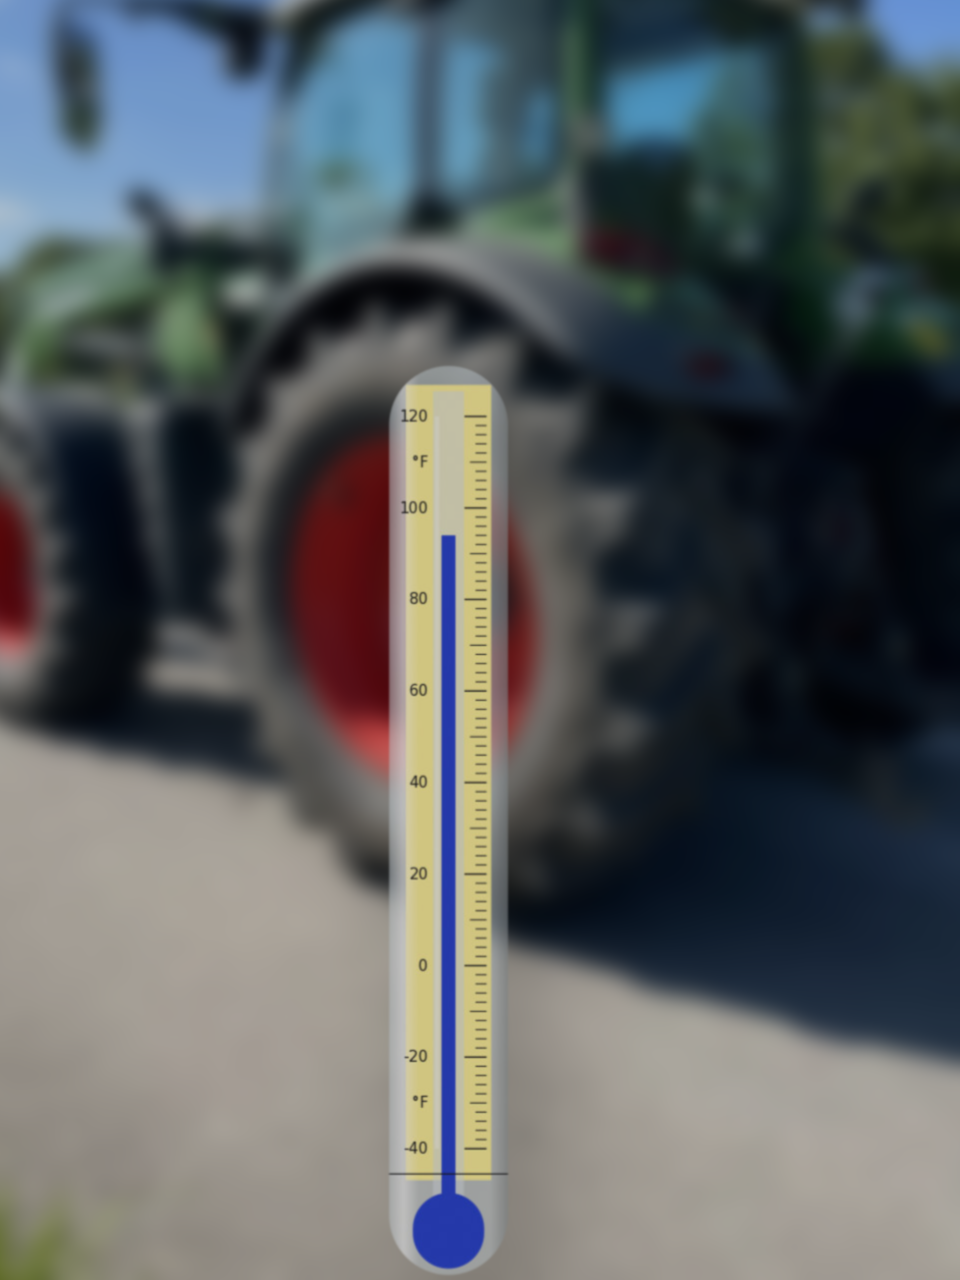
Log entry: 94°F
